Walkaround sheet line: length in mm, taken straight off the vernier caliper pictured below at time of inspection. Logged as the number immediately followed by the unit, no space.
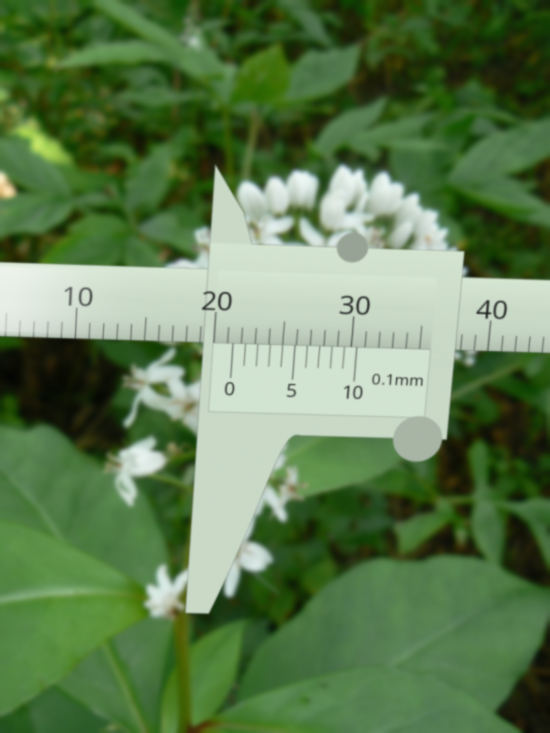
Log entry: 21.4mm
